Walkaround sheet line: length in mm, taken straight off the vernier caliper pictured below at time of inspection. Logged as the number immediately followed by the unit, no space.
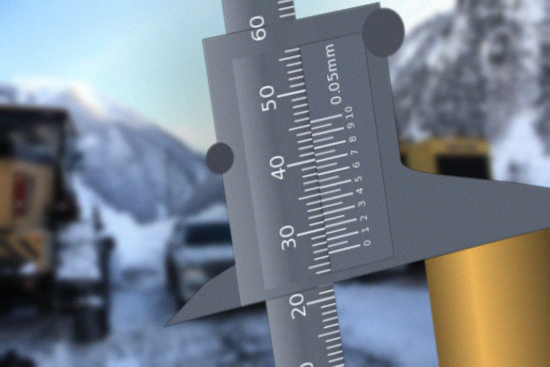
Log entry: 26.4mm
